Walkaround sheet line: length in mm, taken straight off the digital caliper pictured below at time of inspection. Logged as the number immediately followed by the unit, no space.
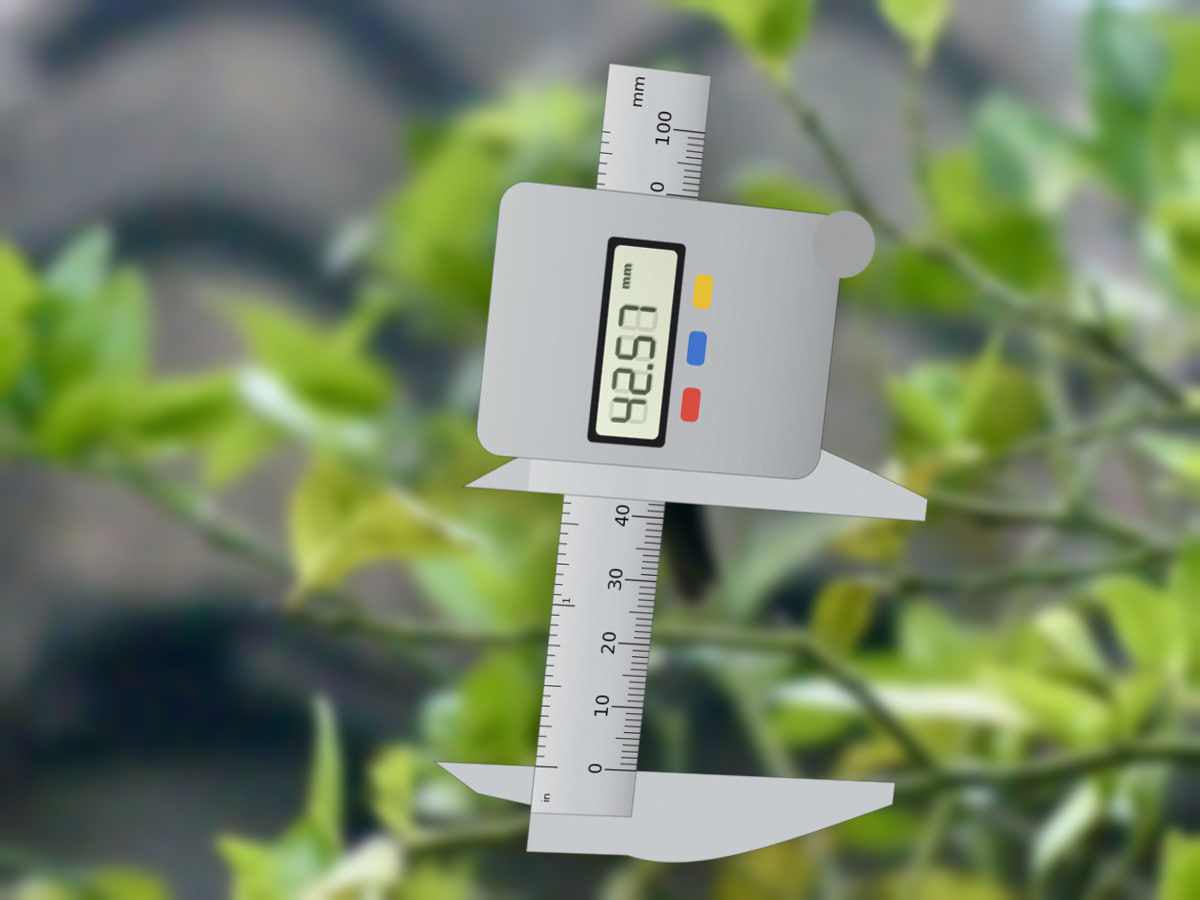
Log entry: 42.57mm
